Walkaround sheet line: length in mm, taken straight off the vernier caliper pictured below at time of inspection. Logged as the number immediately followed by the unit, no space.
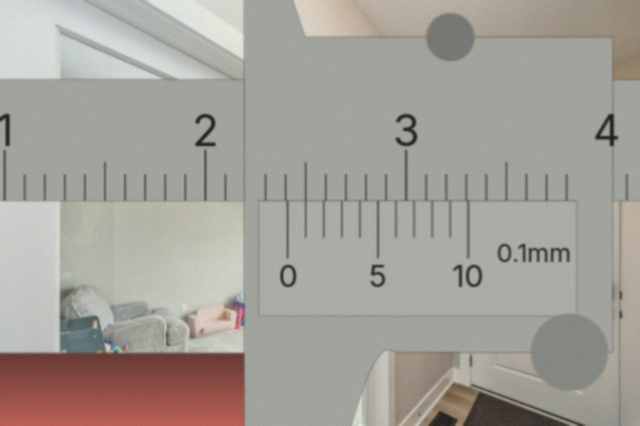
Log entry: 24.1mm
